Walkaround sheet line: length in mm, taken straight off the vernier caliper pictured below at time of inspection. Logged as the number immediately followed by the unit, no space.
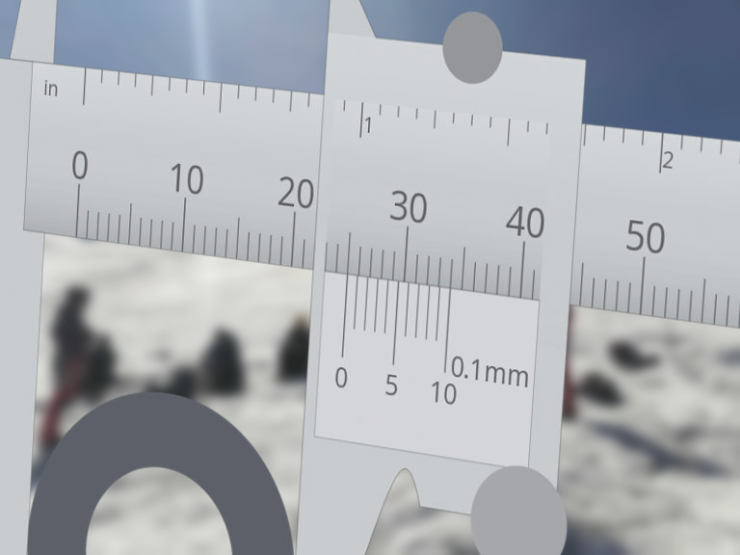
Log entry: 25.0mm
